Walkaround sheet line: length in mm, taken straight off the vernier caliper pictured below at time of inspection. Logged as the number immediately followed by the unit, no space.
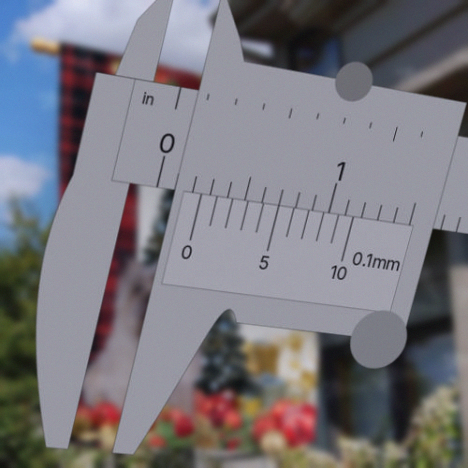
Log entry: 2.5mm
